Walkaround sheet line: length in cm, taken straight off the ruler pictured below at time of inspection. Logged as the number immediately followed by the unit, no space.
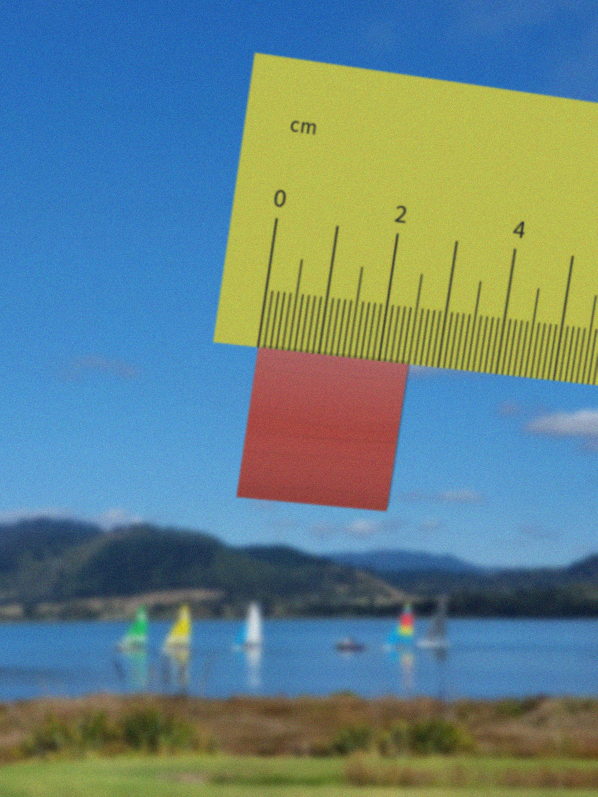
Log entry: 2.5cm
